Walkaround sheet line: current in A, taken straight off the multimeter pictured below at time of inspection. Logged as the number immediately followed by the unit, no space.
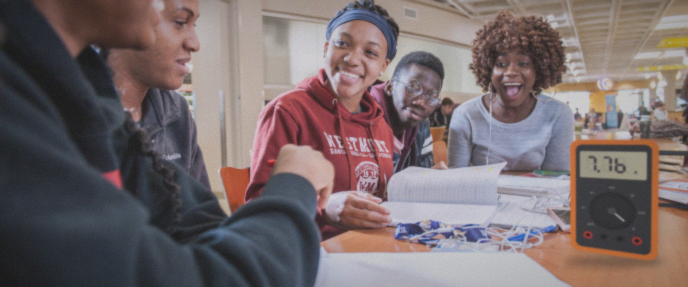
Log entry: 7.76A
